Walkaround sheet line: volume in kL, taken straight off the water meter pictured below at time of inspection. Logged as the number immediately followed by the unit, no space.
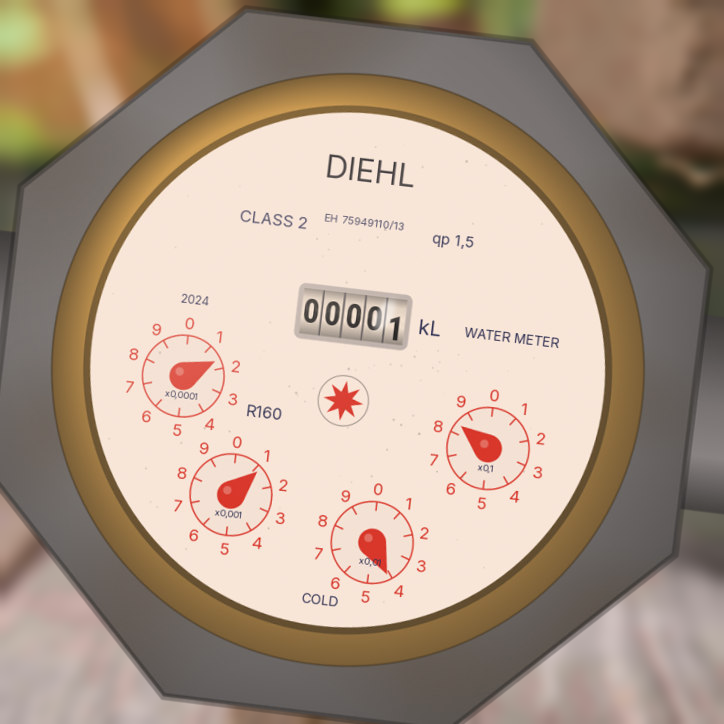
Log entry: 0.8411kL
